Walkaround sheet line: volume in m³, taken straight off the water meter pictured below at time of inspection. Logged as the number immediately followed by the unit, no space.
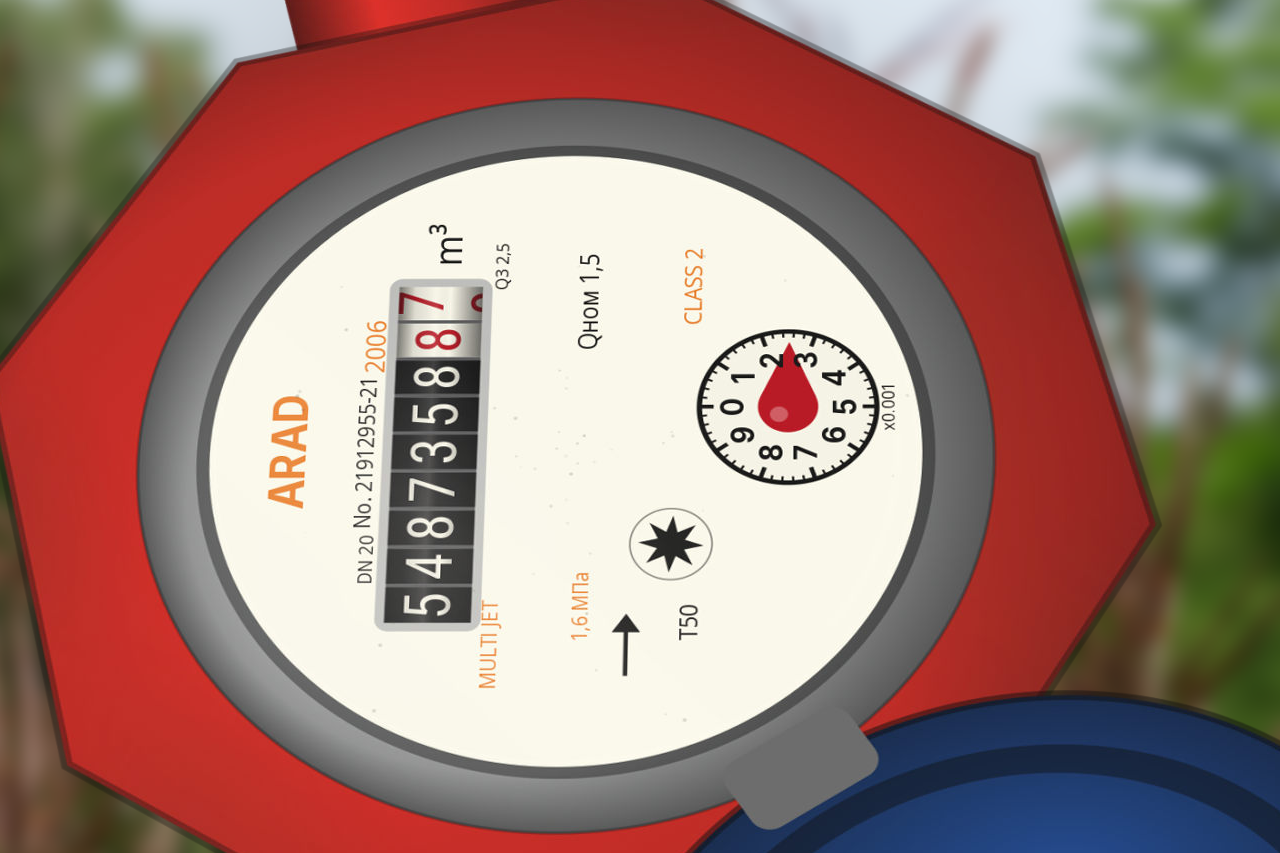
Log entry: 5487358.872m³
